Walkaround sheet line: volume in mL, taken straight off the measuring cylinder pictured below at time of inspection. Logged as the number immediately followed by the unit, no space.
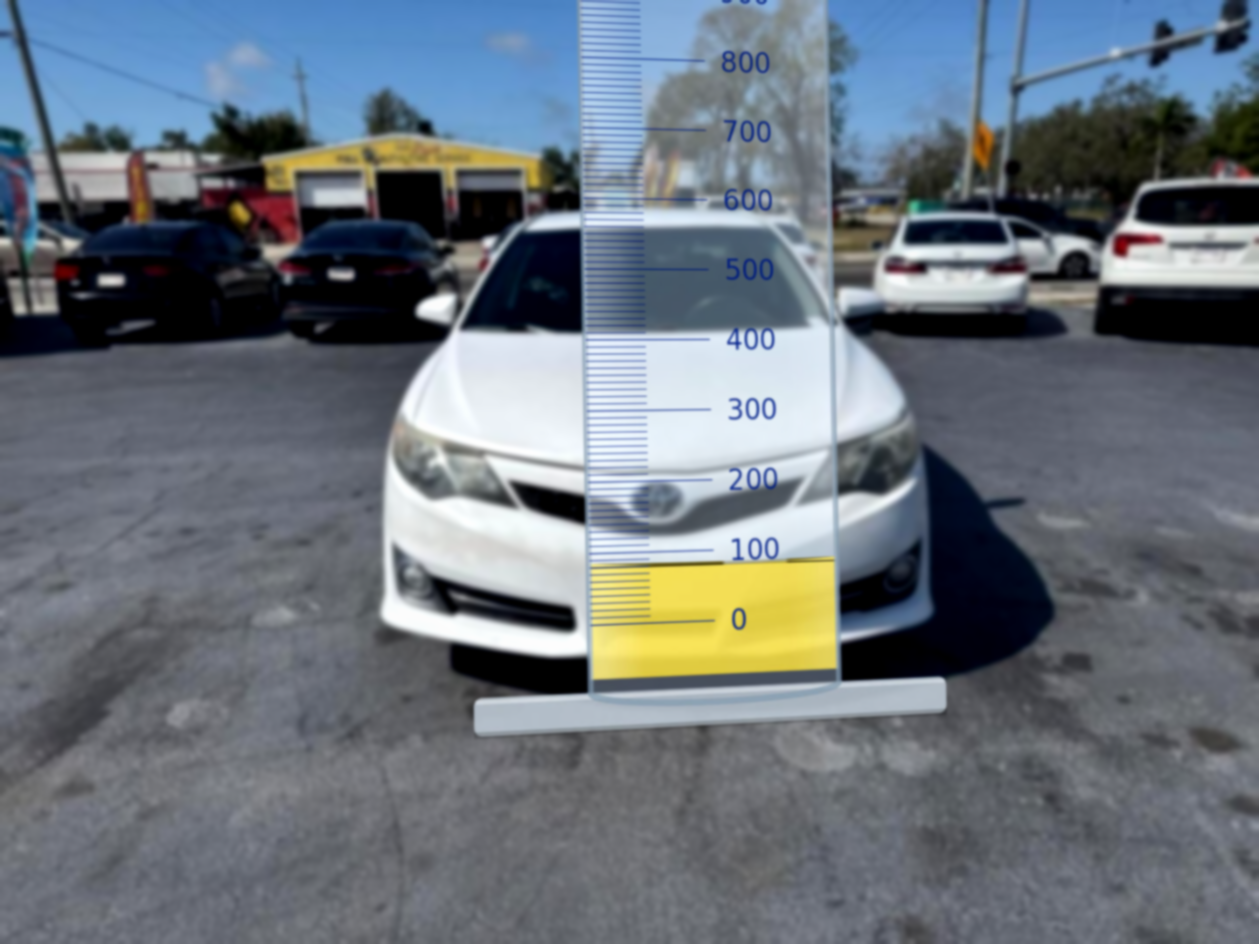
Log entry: 80mL
